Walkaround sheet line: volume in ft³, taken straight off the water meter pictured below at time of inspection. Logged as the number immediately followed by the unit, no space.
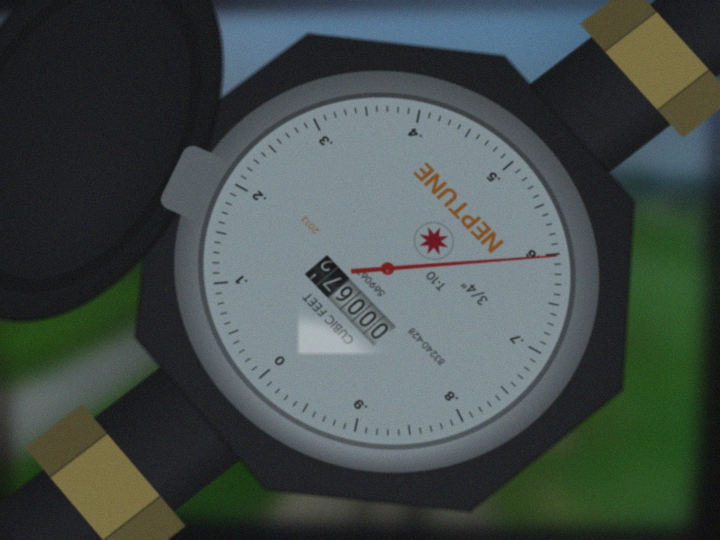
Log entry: 671.60ft³
